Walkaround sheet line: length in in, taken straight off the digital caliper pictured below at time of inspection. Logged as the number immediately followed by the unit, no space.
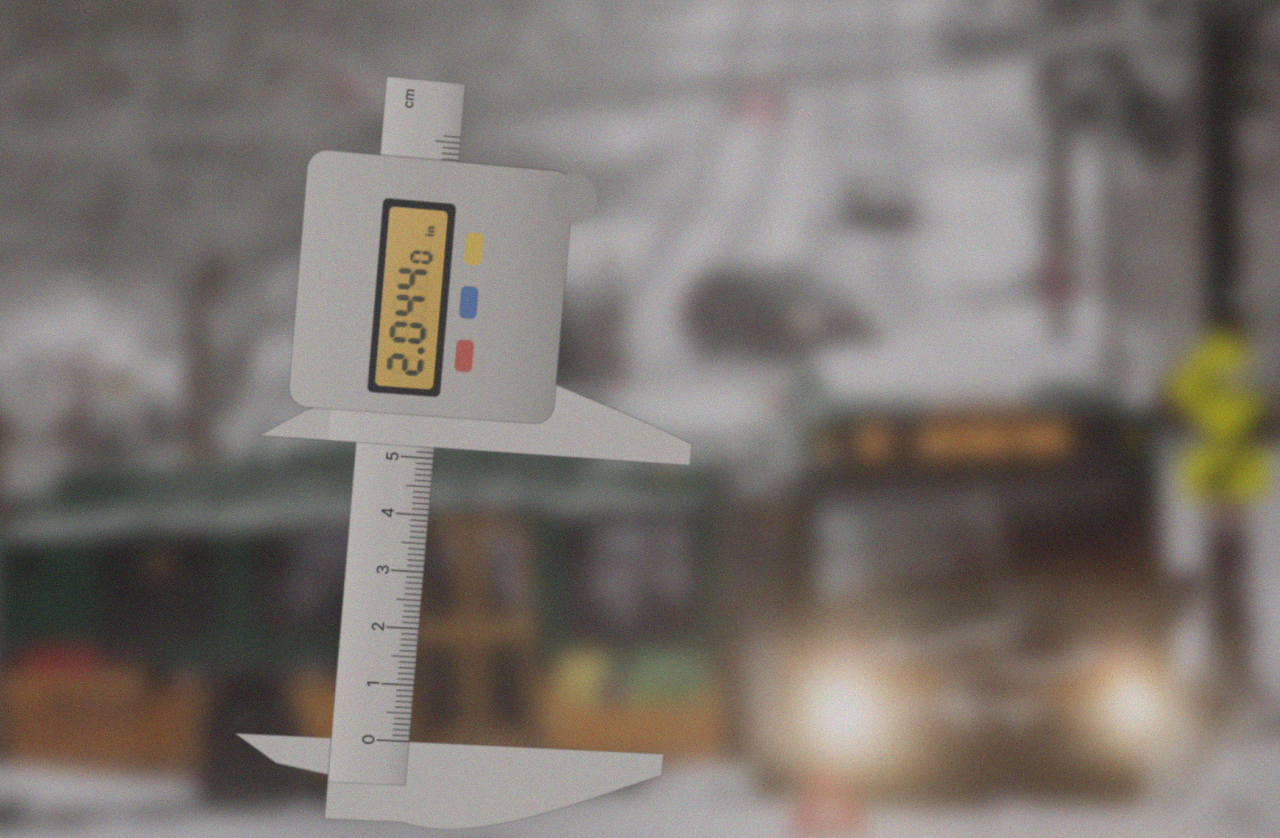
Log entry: 2.0440in
